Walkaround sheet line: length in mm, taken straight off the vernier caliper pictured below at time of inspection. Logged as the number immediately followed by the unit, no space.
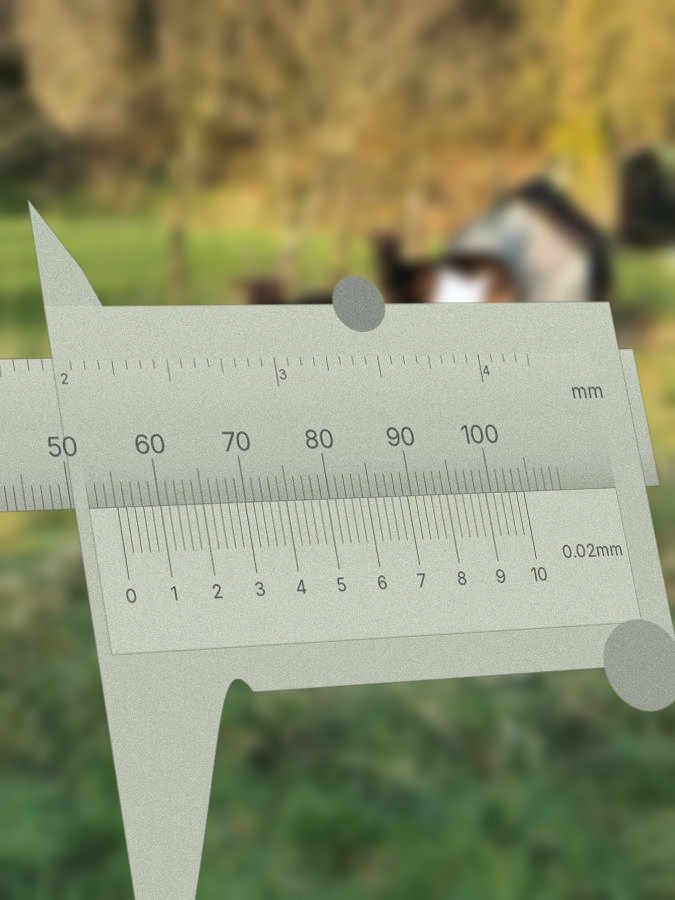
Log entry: 55.2mm
